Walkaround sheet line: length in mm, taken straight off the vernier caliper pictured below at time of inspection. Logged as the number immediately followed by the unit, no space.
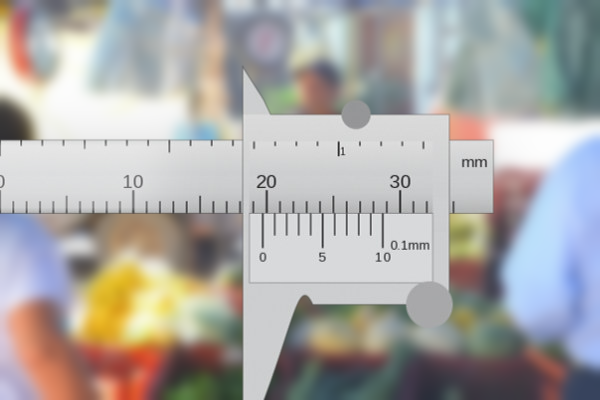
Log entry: 19.7mm
